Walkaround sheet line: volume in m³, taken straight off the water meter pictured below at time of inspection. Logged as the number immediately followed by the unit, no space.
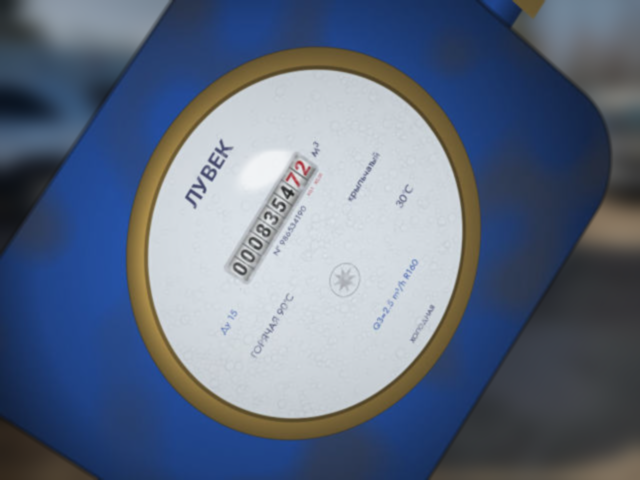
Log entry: 8354.72m³
